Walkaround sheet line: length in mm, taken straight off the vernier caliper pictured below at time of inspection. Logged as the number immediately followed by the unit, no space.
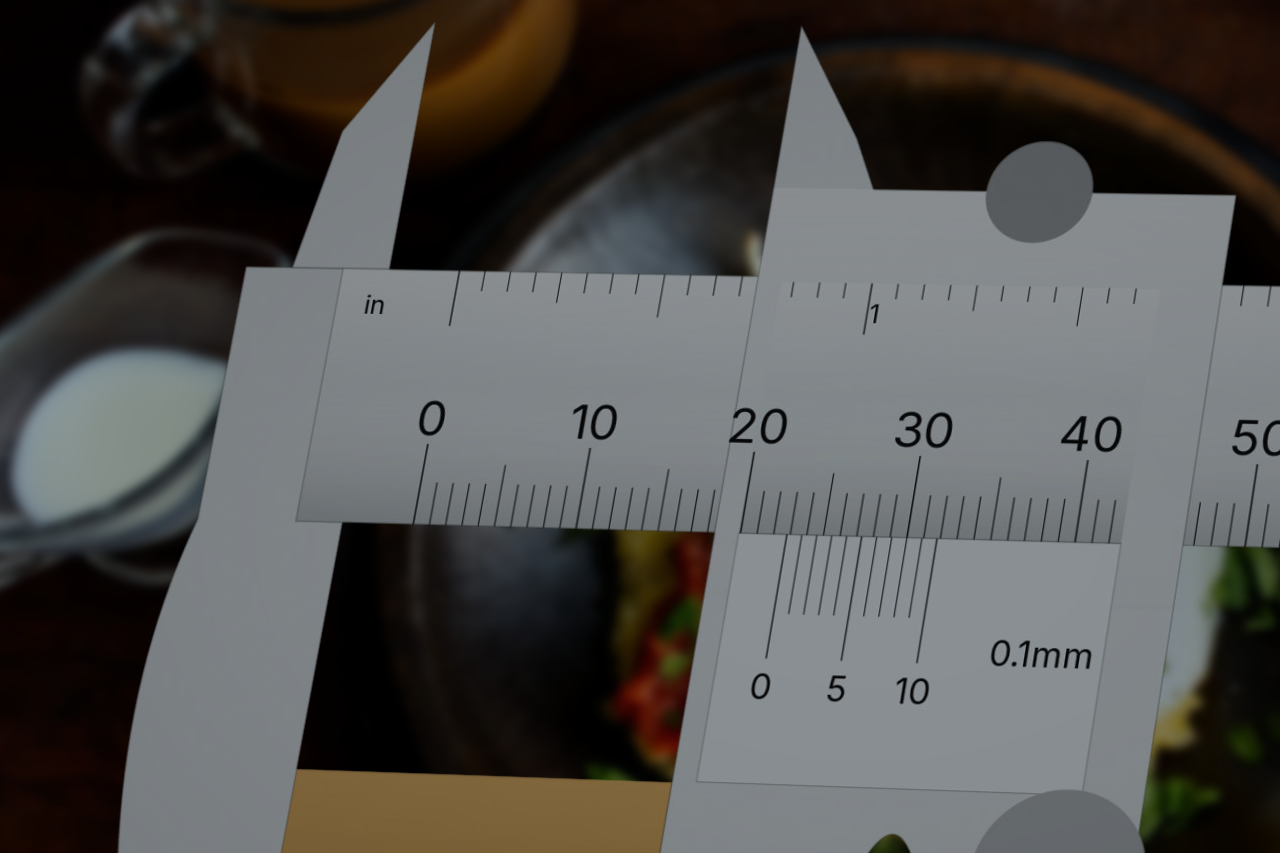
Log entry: 22.8mm
